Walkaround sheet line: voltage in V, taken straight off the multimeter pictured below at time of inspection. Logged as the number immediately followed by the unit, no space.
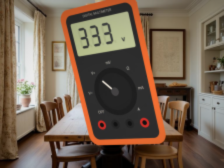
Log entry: 333V
